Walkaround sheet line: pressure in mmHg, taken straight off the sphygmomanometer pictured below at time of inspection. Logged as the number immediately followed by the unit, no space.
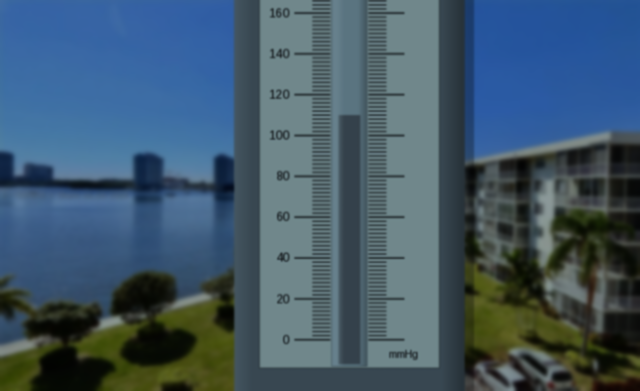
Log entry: 110mmHg
